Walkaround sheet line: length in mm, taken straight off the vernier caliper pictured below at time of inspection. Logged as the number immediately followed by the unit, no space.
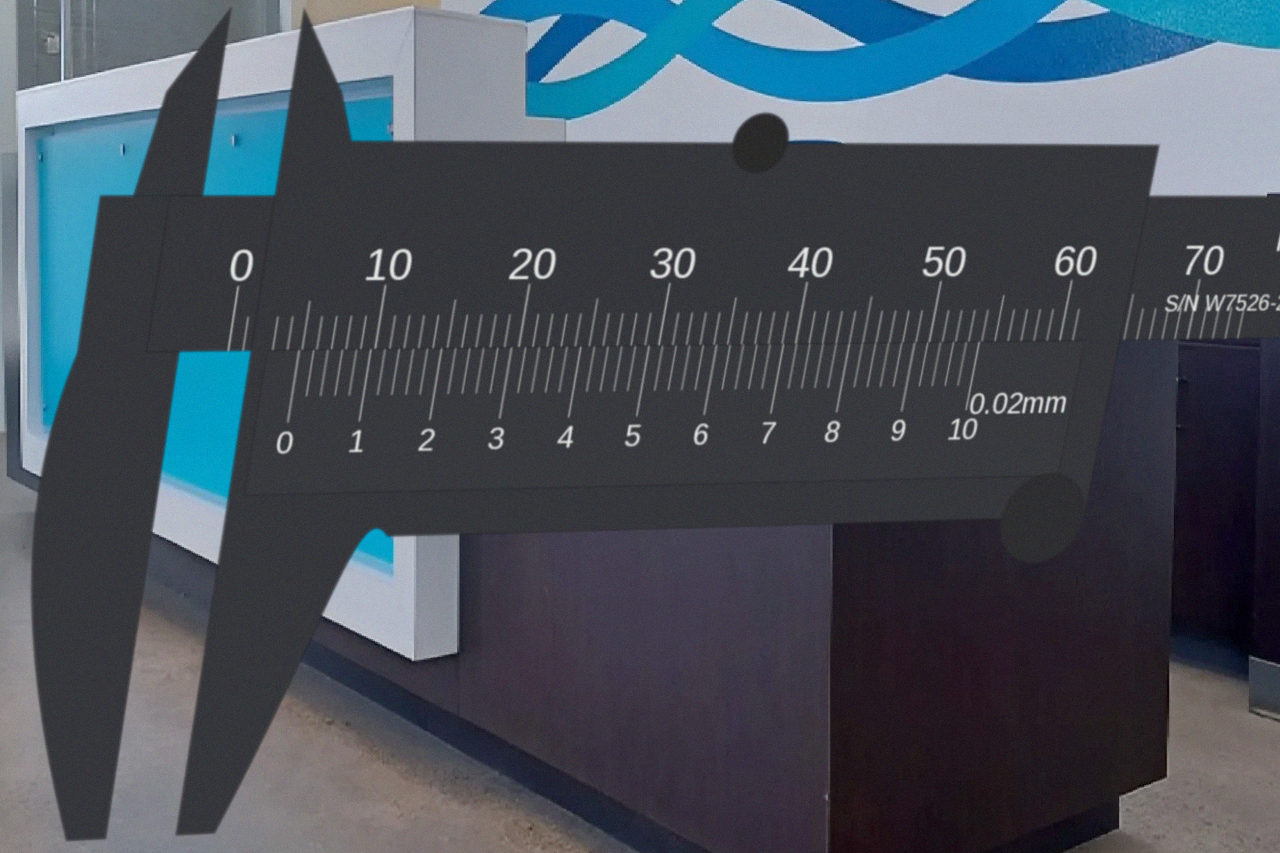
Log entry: 4.8mm
